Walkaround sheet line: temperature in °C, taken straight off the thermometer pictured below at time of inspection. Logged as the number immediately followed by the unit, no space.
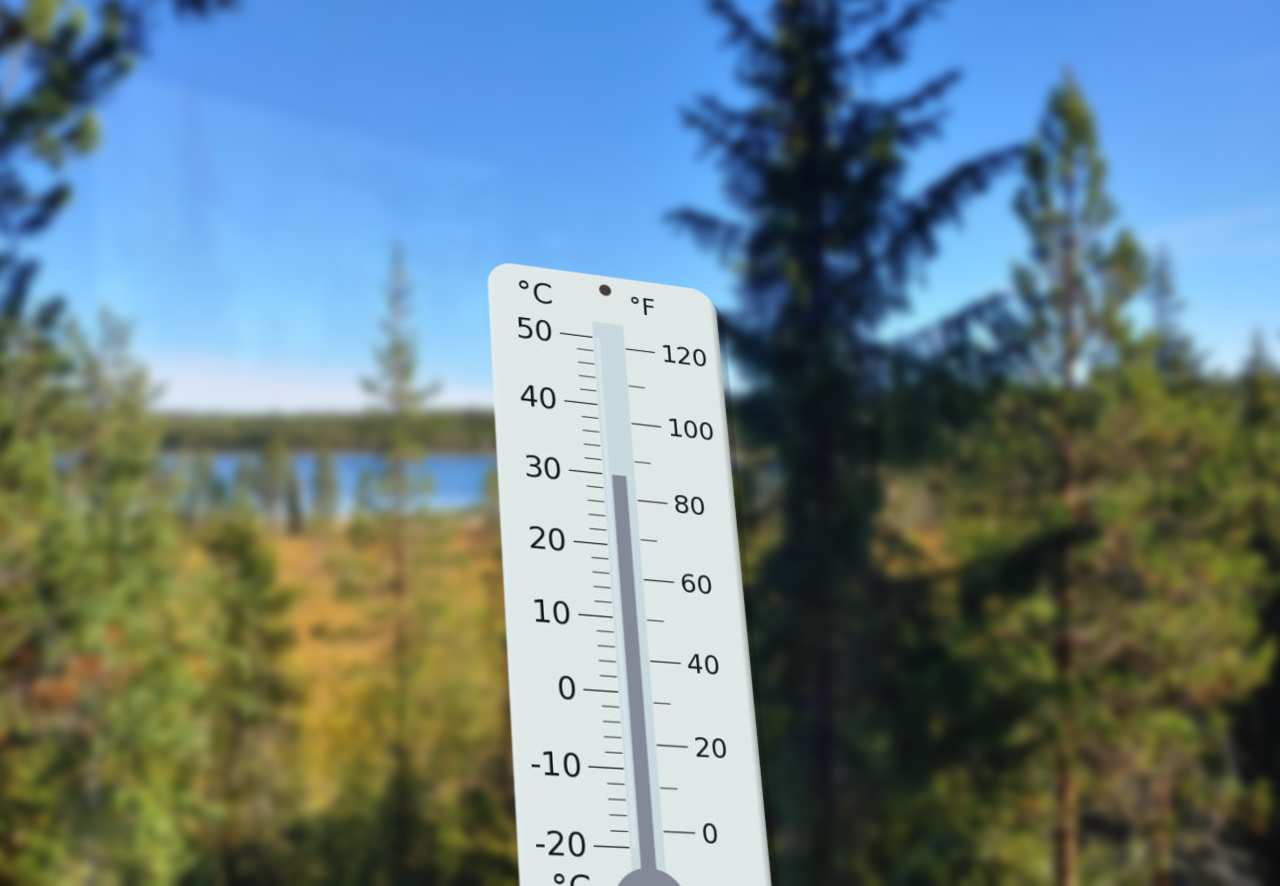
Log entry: 30°C
